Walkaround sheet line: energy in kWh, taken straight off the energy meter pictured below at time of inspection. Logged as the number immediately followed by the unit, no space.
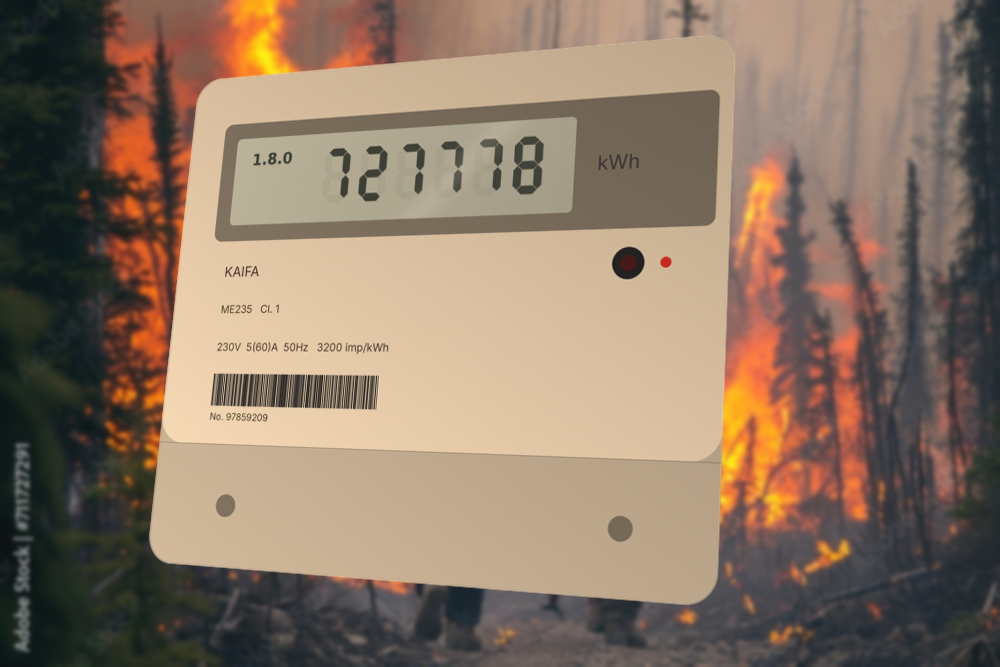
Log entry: 727778kWh
